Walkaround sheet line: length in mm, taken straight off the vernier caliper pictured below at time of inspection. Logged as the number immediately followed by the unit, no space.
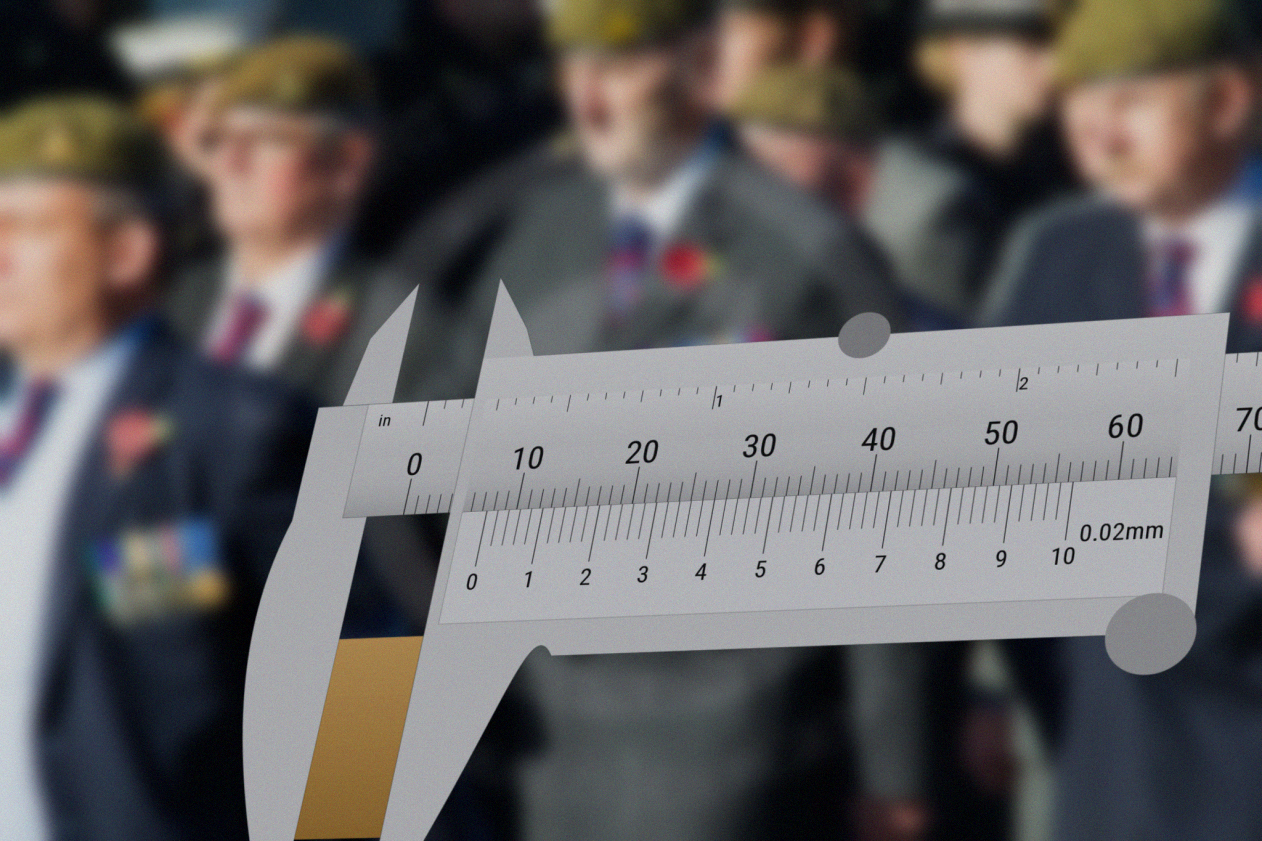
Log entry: 7.4mm
